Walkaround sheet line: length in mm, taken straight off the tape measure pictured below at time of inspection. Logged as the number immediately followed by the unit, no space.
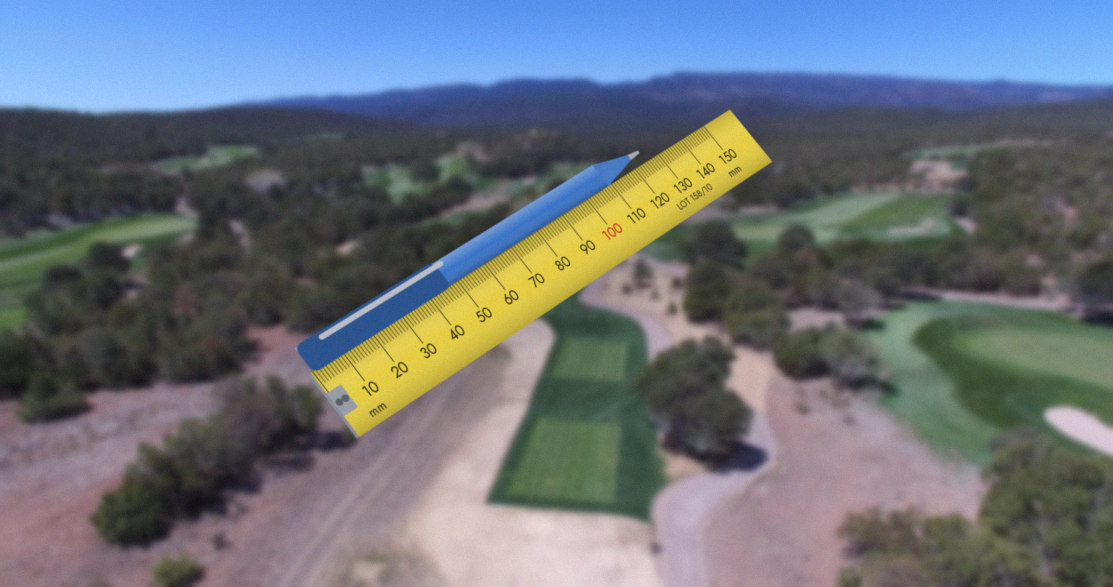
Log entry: 125mm
